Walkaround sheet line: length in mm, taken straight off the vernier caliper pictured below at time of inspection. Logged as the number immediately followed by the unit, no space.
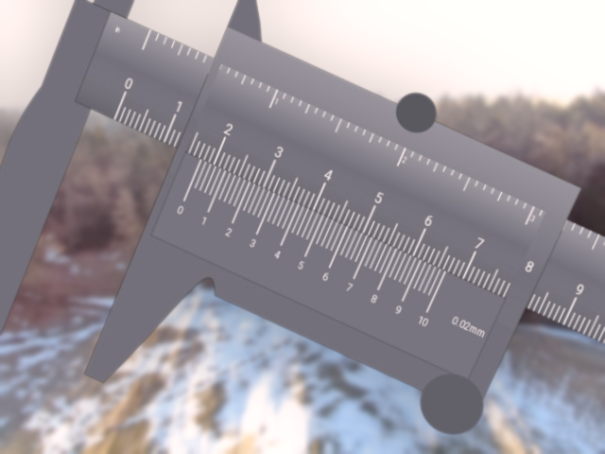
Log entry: 17.5mm
